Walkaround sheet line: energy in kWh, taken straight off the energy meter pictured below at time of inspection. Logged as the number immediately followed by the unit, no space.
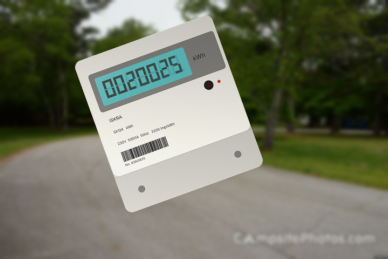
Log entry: 20025kWh
